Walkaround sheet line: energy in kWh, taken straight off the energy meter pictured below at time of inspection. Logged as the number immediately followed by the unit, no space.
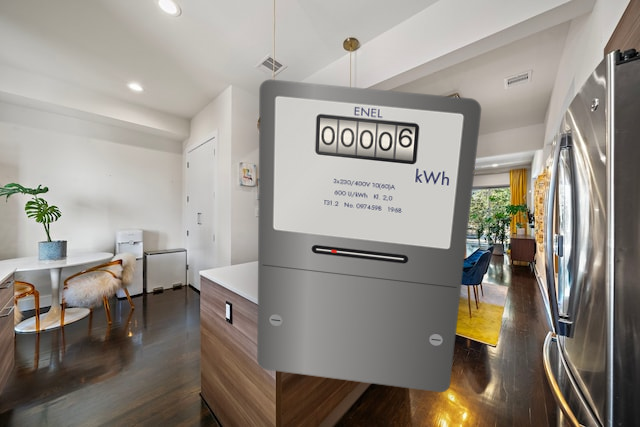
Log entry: 6kWh
